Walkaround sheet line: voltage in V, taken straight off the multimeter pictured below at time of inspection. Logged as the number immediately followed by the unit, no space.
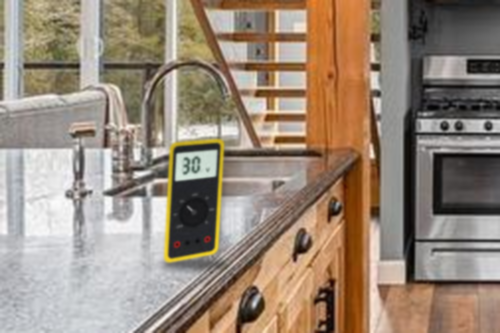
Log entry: 30V
